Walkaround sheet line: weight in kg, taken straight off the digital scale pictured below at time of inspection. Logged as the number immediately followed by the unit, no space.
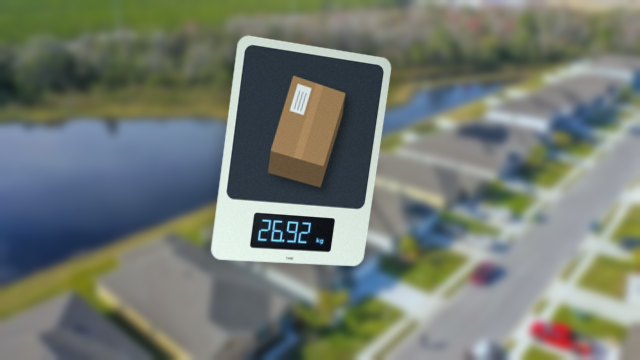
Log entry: 26.92kg
